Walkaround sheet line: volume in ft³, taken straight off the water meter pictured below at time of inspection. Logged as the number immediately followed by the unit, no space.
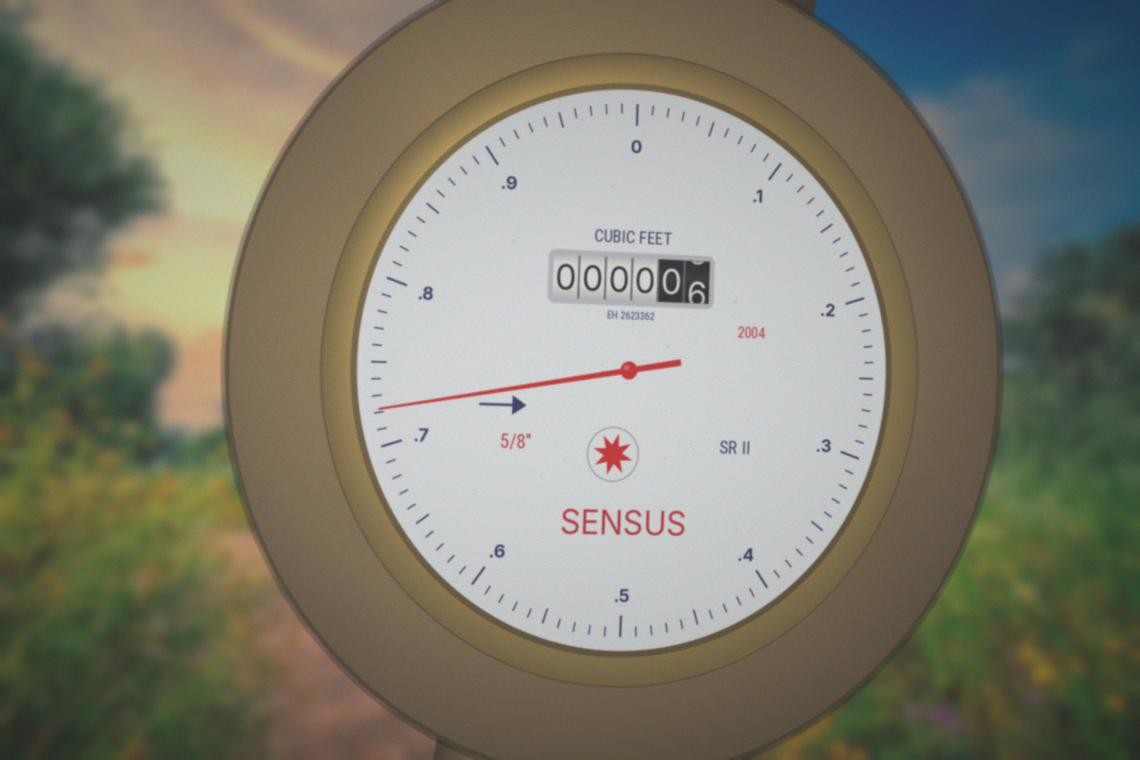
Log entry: 5.72ft³
